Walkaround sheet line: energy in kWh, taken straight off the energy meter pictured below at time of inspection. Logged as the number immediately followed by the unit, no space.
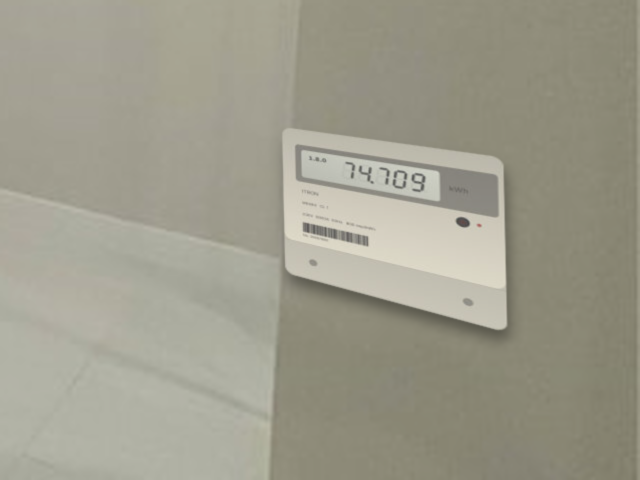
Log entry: 74.709kWh
